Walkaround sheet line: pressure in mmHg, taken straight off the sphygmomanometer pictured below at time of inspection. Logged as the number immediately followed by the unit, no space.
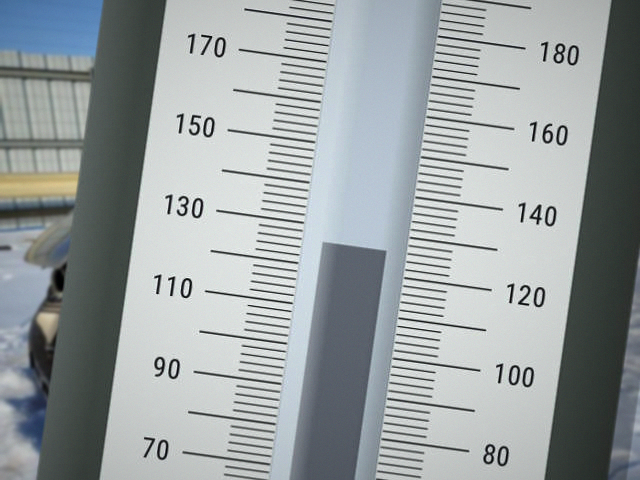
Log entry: 126mmHg
